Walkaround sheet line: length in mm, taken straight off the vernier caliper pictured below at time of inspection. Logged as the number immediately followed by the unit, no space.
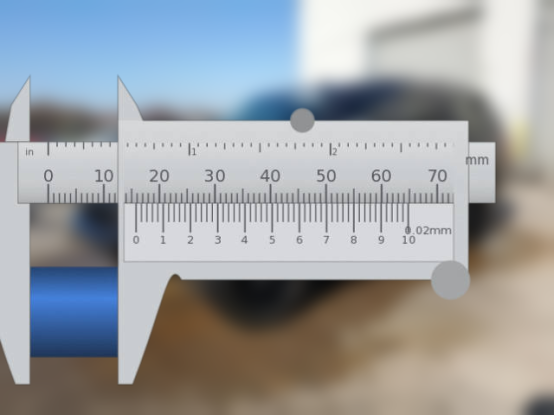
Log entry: 15.8mm
